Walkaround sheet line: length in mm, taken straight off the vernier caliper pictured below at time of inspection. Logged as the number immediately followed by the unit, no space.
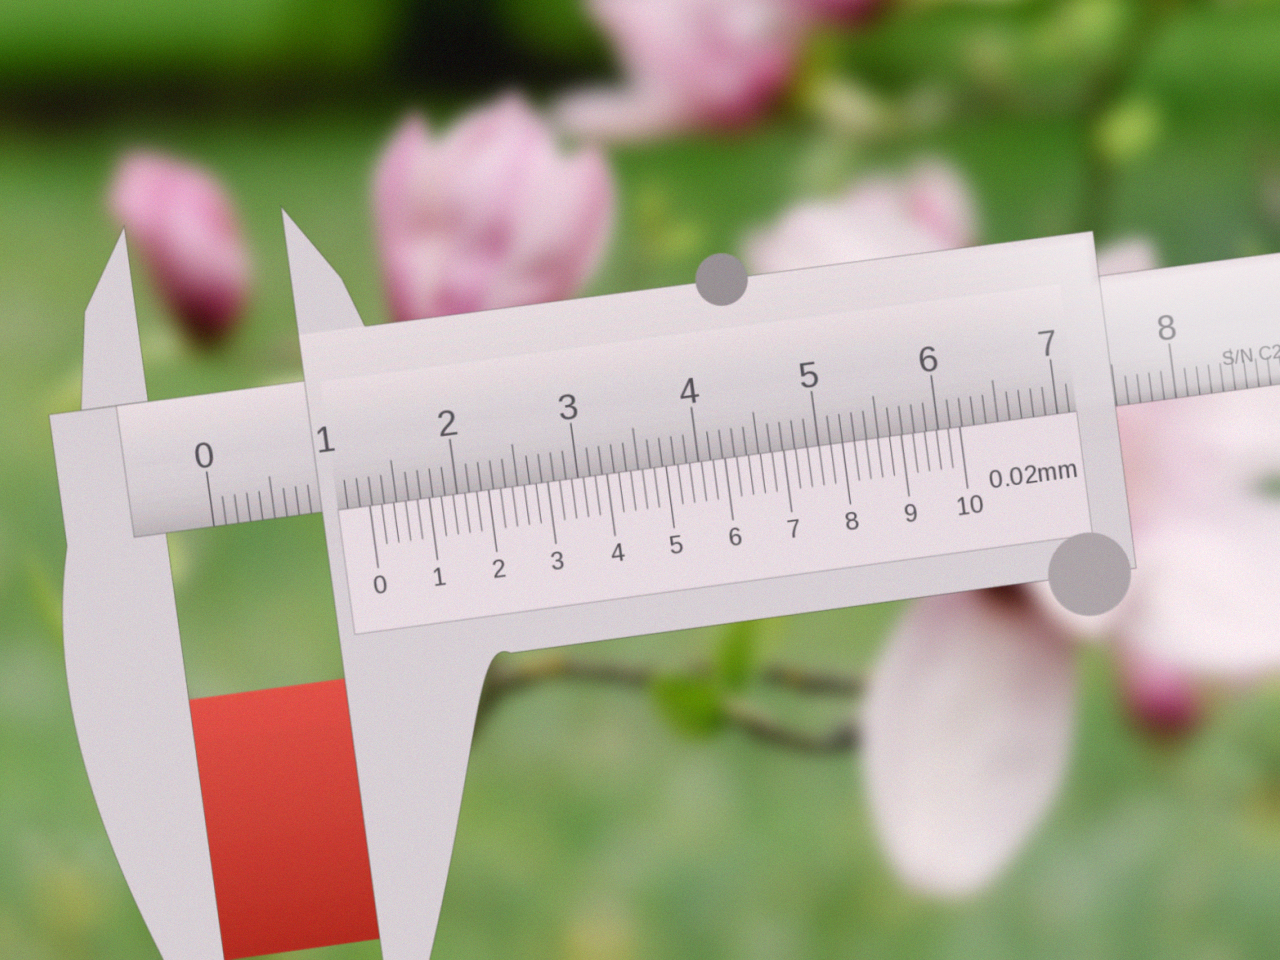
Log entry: 12.8mm
